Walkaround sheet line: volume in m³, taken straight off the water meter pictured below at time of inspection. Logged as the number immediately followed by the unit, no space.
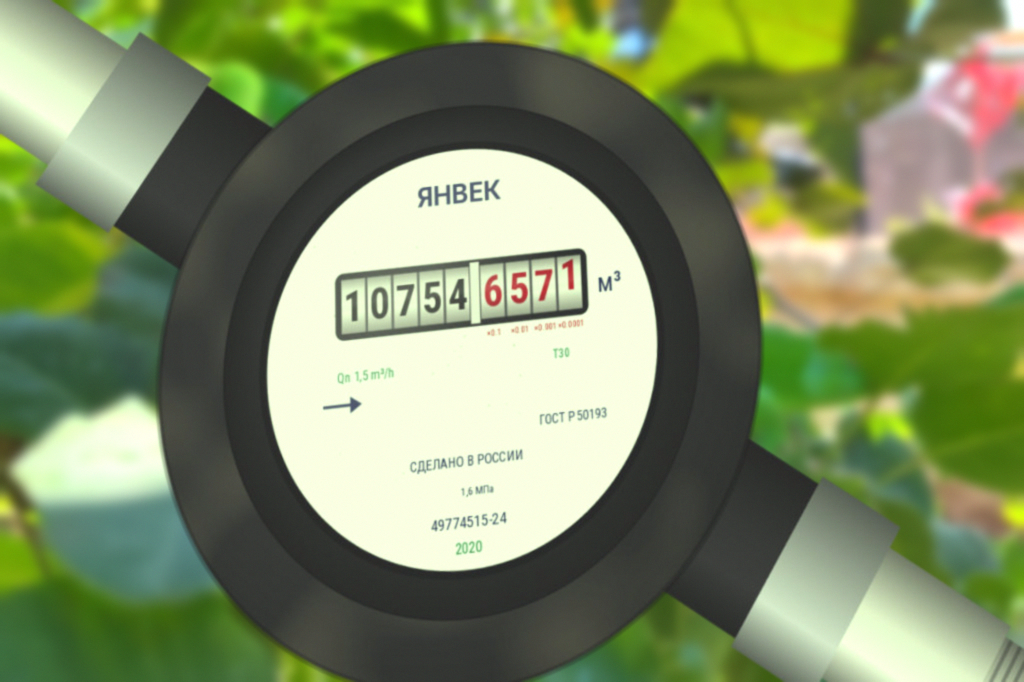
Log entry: 10754.6571m³
